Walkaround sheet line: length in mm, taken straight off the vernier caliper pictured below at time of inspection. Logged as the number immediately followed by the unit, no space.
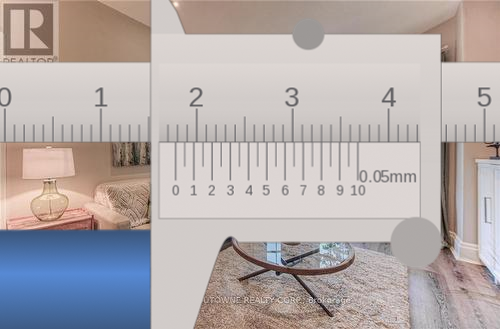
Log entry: 17.8mm
